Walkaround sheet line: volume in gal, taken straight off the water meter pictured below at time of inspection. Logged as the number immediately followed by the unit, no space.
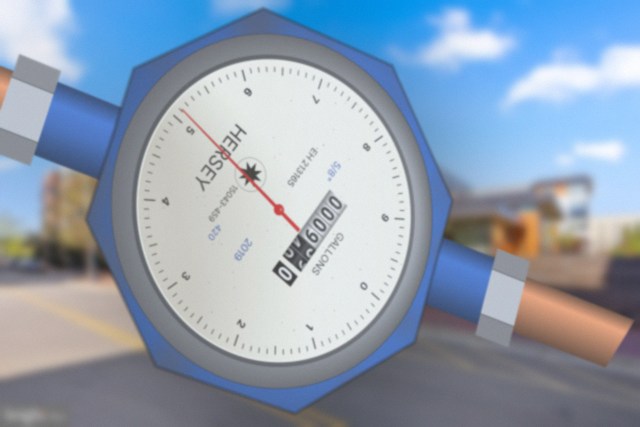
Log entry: 9395.1gal
